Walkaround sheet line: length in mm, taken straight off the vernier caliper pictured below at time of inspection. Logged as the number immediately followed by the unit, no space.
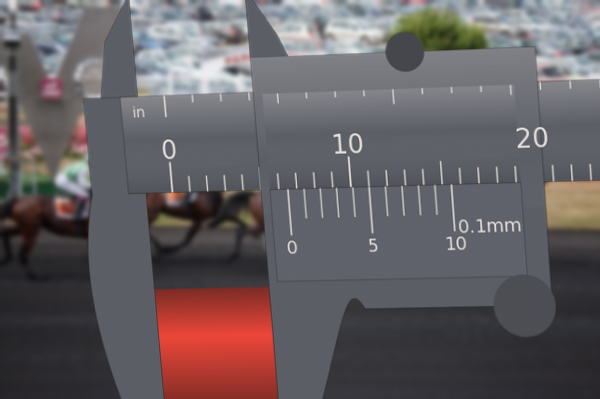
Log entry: 6.5mm
